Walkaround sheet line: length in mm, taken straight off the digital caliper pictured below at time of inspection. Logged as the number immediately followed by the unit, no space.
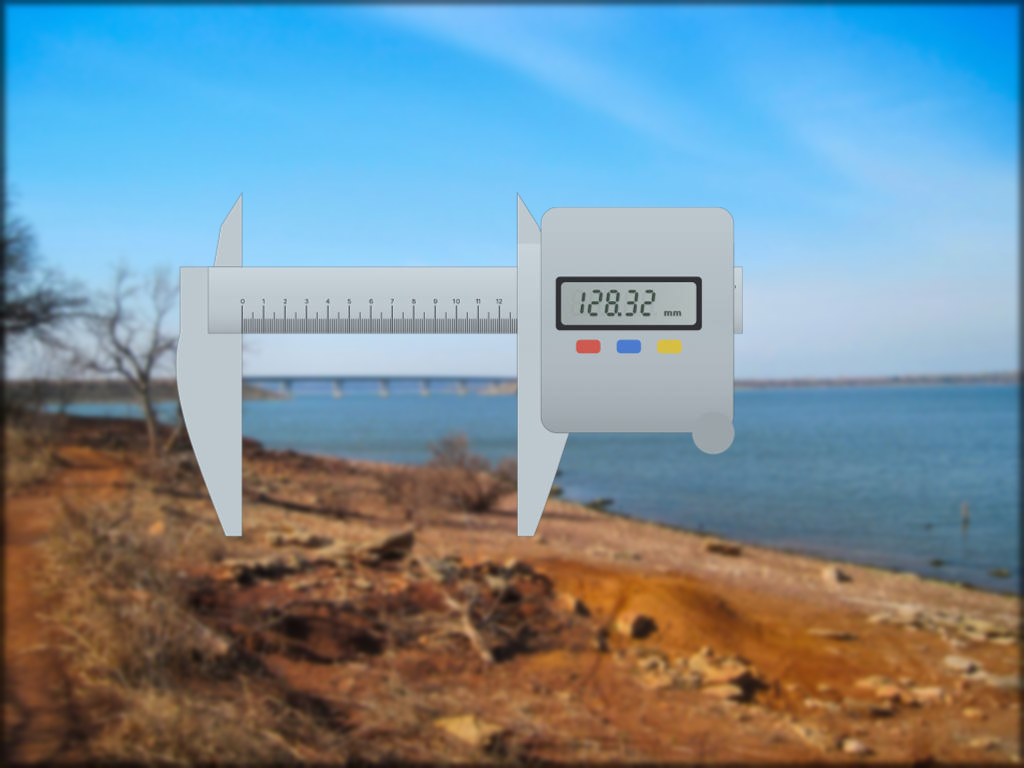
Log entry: 128.32mm
